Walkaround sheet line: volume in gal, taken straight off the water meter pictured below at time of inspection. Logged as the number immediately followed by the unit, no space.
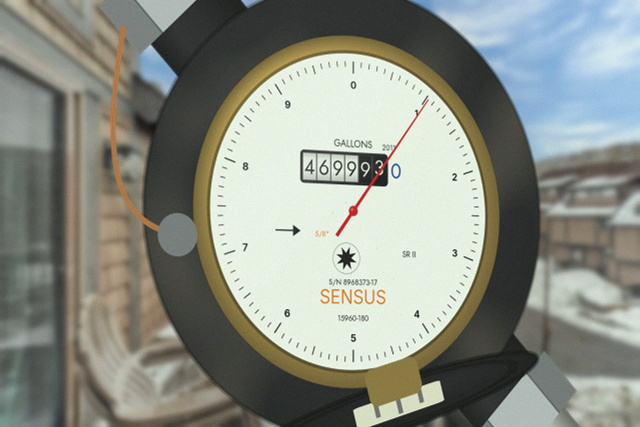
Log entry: 4699931.0gal
